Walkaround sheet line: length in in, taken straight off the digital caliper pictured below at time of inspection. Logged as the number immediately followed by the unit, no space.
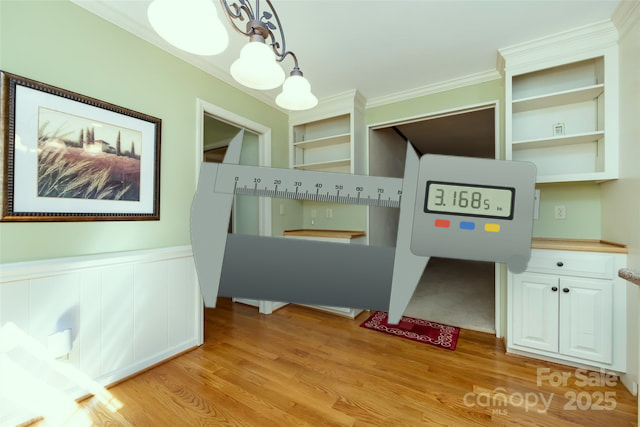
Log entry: 3.1685in
